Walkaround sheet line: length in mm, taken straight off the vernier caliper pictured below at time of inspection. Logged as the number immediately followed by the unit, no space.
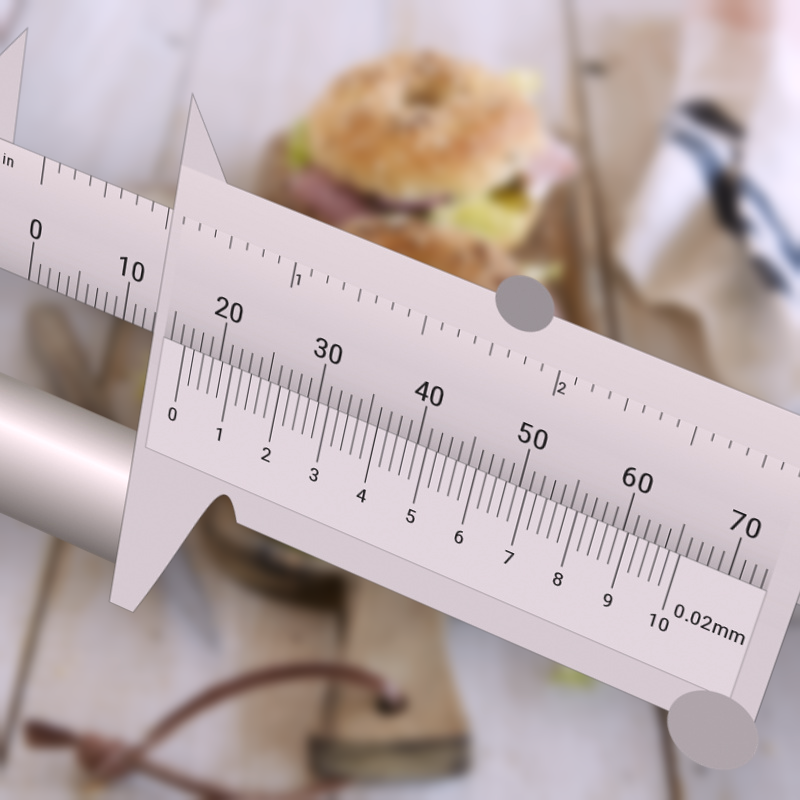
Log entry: 16.4mm
